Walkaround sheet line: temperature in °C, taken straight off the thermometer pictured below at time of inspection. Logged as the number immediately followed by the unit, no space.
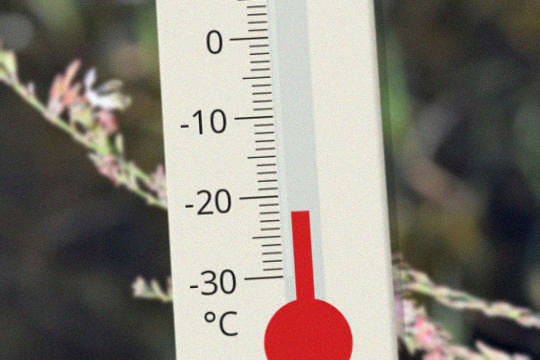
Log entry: -22°C
